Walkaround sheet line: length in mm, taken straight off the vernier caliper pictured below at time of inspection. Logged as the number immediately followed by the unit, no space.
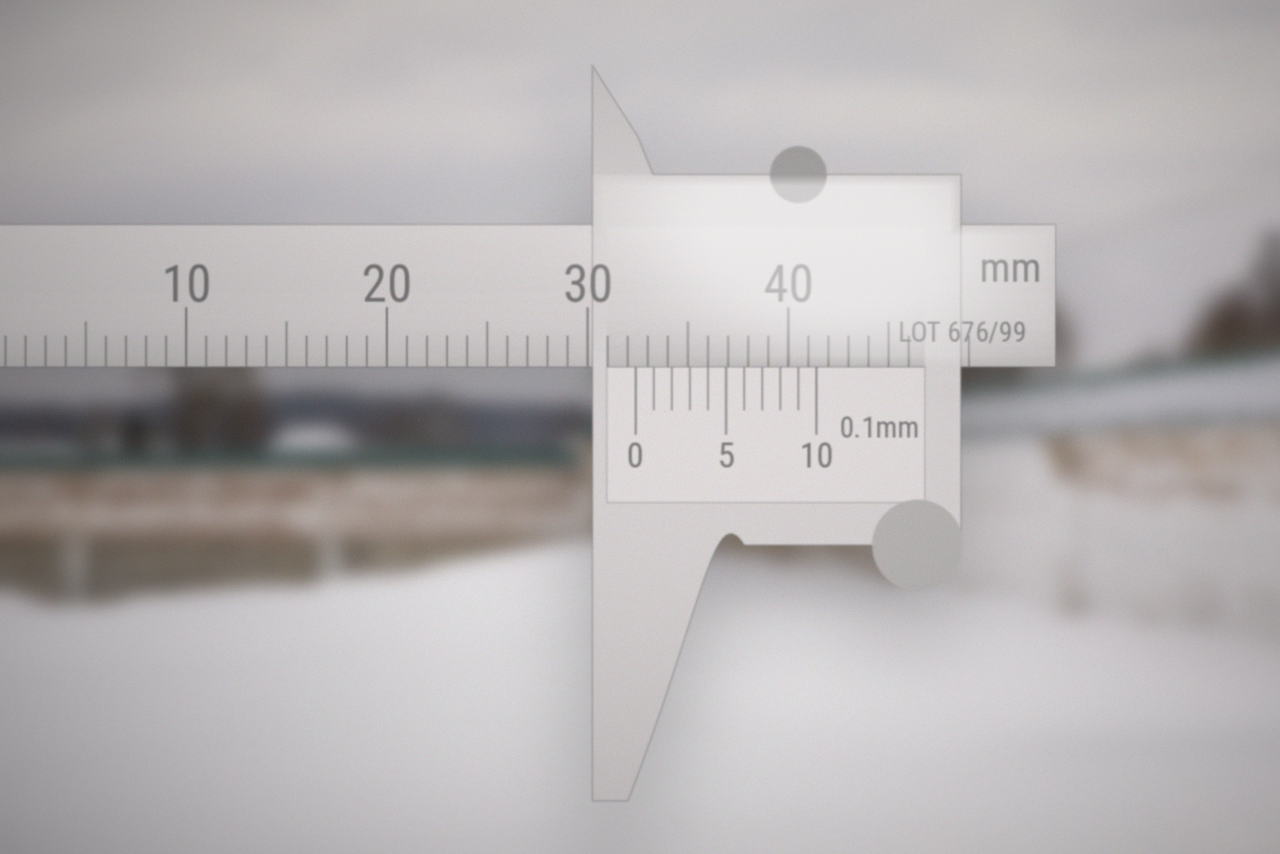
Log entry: 32.4mm
